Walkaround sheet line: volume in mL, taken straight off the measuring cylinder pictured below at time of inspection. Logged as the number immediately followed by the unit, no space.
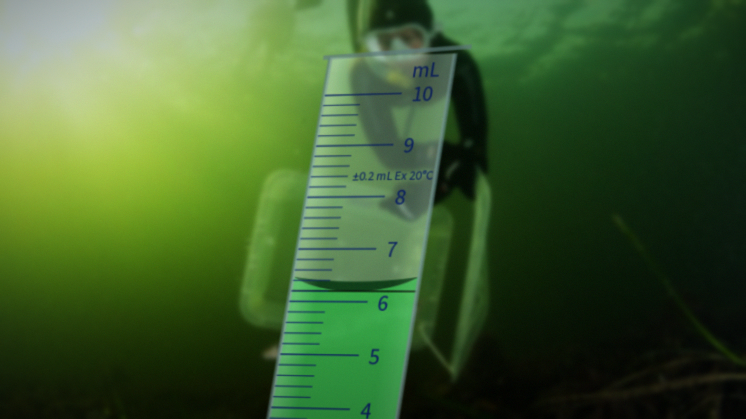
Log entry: 6.2mL
